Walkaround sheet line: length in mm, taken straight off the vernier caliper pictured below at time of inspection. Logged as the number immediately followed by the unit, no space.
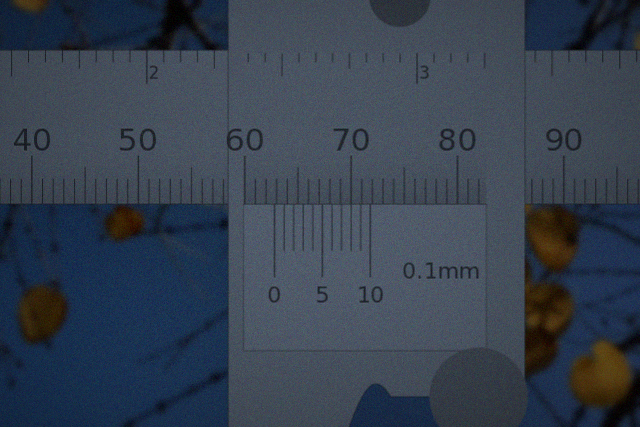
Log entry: 62.8mm
